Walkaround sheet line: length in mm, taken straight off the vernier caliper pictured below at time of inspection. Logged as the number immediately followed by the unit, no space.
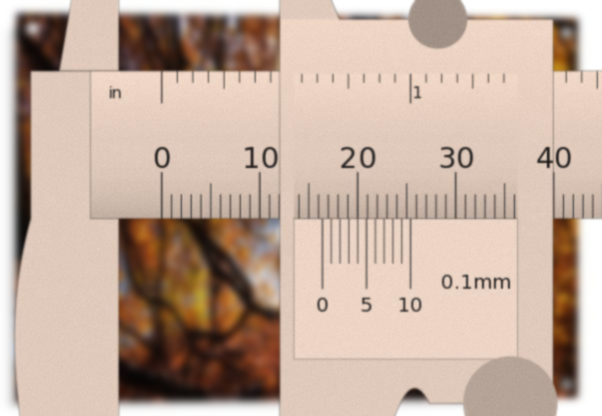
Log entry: 16.4mm
